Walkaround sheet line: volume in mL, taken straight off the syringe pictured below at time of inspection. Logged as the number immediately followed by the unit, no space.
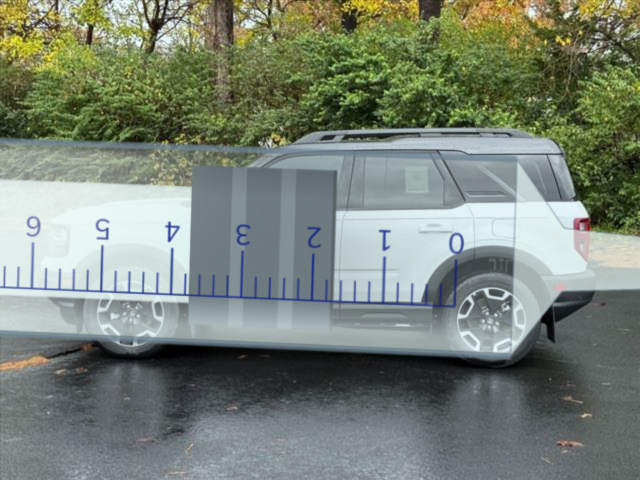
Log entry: 1.7mL
